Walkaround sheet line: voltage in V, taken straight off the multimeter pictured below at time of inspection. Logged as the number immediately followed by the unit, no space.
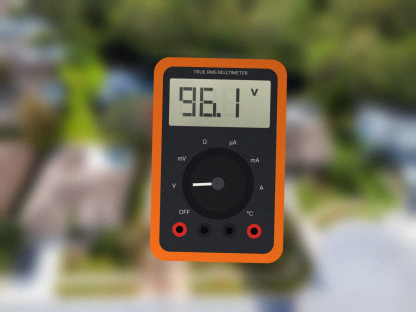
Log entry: 96.1V
